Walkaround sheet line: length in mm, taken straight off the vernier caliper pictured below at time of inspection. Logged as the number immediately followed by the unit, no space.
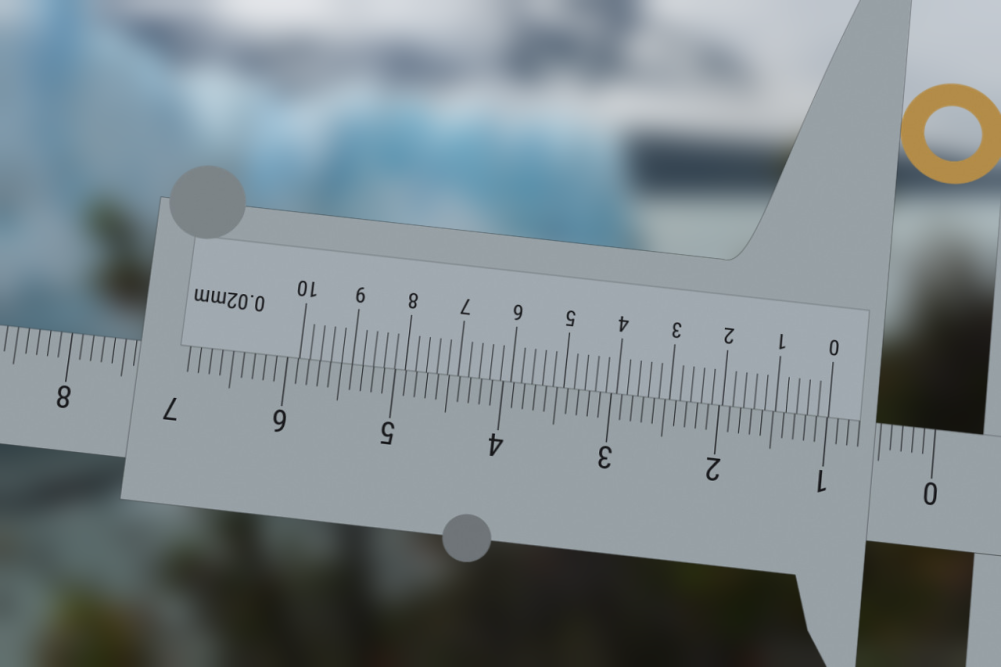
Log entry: 9.9mm
